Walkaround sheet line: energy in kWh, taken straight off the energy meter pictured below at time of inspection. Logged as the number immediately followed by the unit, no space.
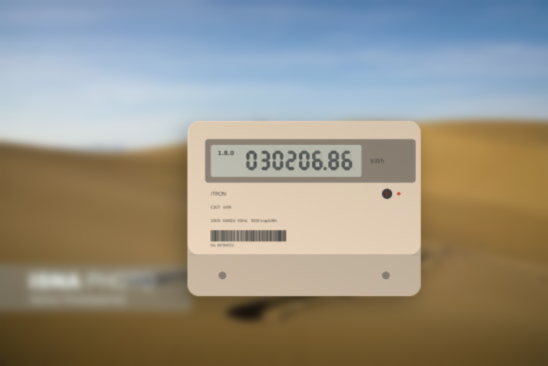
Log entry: 30206.86kWh
